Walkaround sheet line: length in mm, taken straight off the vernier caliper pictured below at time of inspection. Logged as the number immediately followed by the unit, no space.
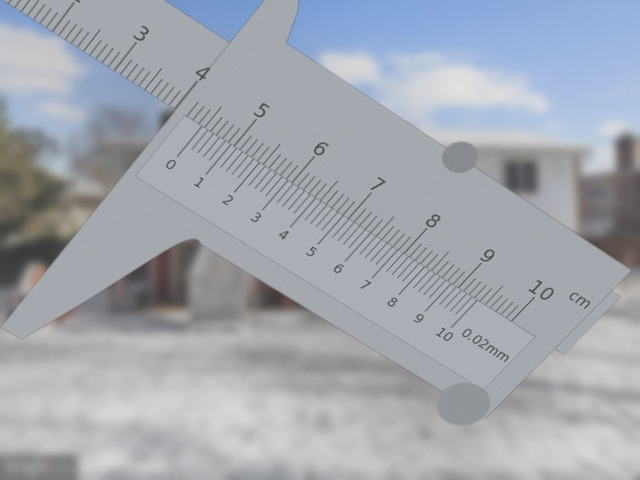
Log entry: 44.6mm
